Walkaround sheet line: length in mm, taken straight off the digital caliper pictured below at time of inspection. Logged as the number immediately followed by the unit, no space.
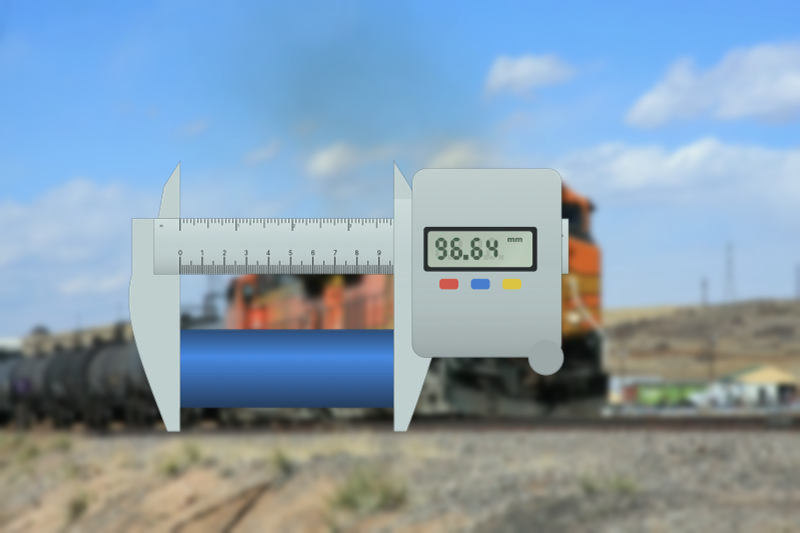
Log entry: 96.64mm
